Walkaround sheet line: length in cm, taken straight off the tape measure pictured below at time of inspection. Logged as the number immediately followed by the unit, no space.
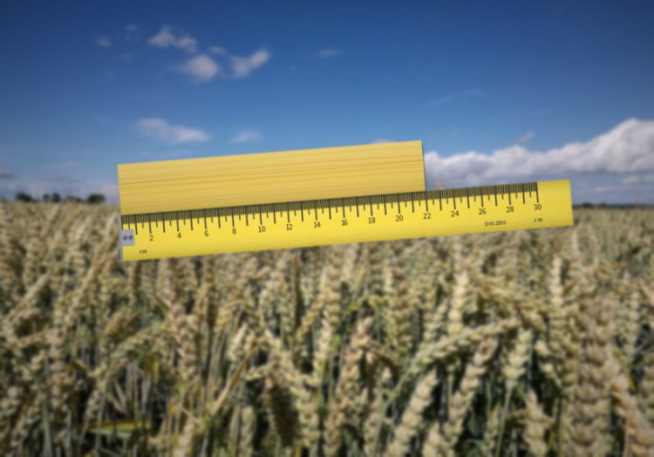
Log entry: 22cm
